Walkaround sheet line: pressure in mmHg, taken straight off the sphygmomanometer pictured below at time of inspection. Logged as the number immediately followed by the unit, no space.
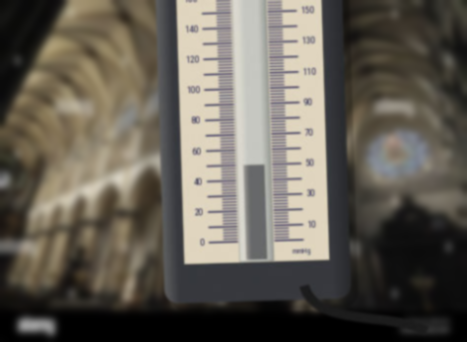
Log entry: 50mmHg
